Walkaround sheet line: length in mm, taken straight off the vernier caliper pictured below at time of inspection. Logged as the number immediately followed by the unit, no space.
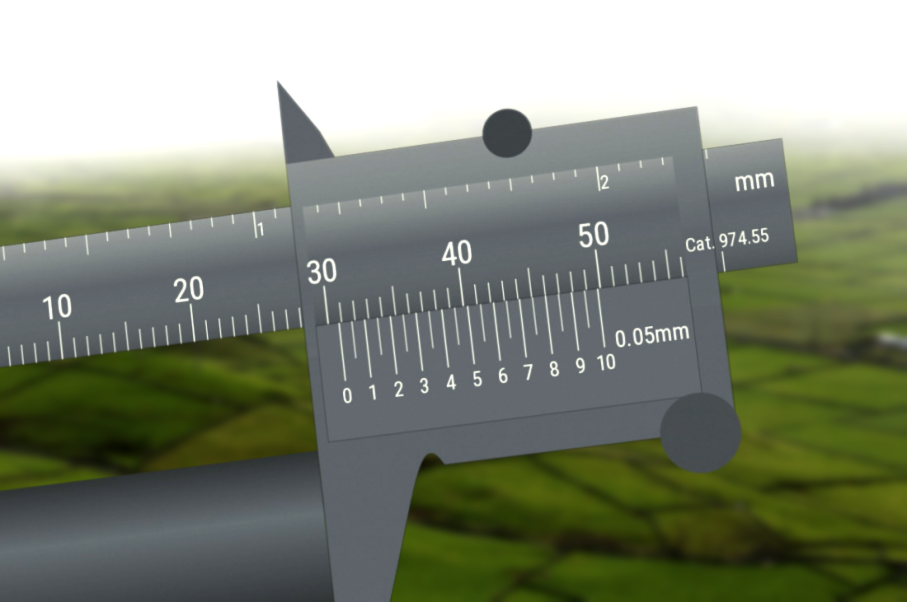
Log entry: 30.8mm
